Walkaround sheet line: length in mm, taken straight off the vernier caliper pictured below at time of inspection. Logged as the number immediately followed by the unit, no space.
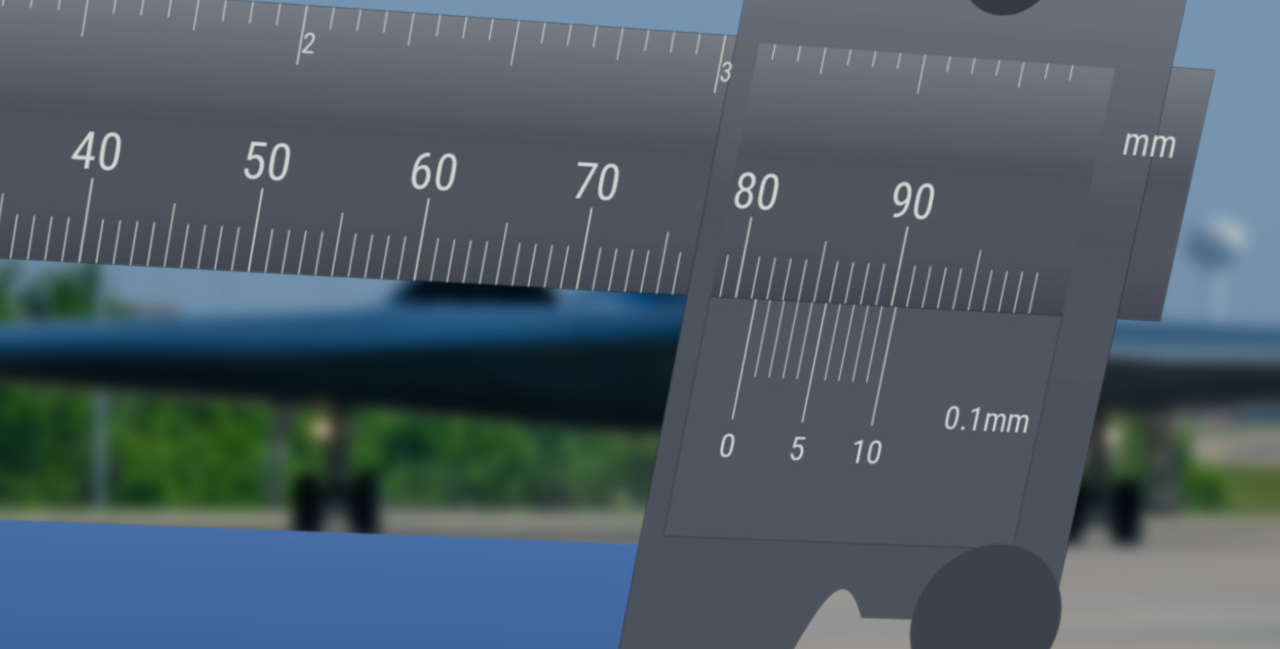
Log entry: 81.3mm
